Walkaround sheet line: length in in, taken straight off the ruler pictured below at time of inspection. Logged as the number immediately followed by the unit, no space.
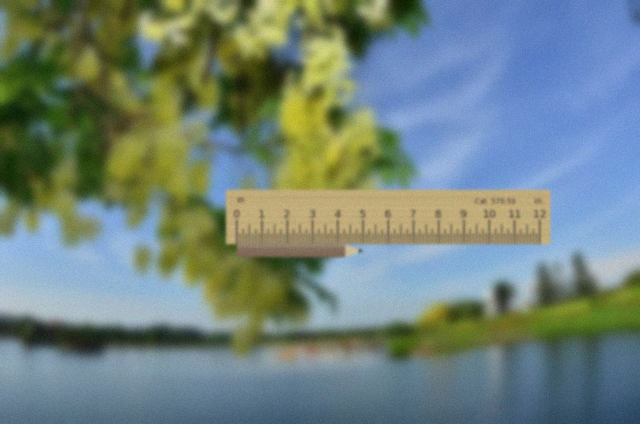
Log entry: 5in
